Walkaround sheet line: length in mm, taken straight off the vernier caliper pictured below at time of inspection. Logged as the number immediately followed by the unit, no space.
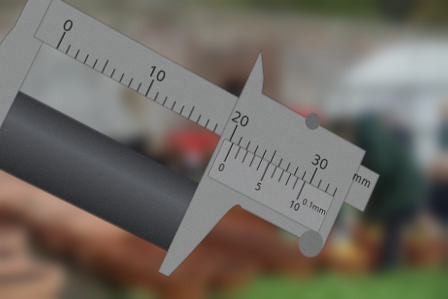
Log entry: 20.4mm
